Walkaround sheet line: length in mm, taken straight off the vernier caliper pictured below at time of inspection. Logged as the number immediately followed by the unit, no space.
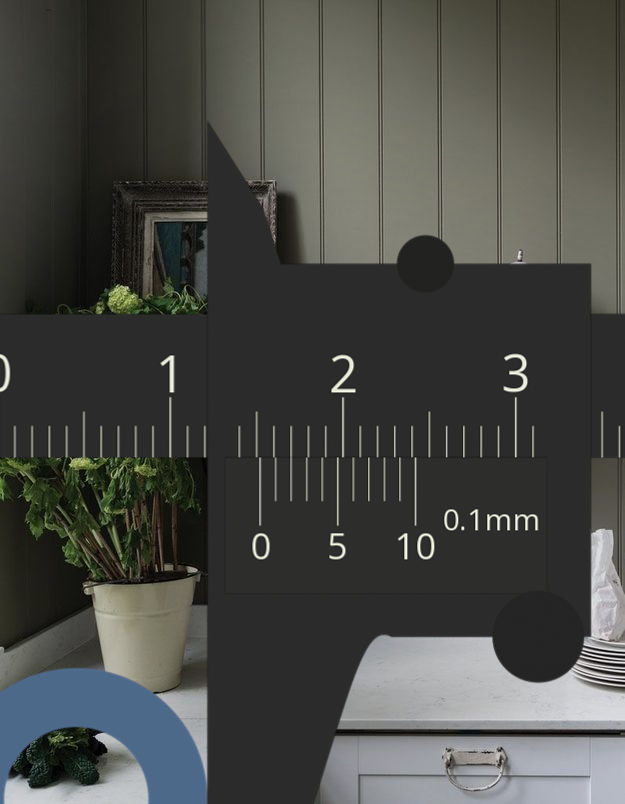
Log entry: 15.2mm
